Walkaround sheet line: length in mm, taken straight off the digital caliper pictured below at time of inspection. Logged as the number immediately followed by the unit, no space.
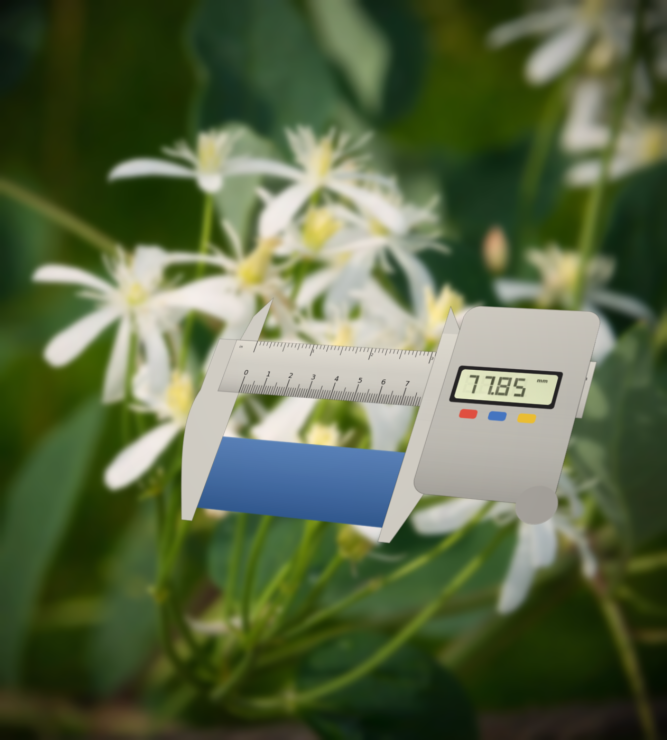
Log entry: 77.85mm
